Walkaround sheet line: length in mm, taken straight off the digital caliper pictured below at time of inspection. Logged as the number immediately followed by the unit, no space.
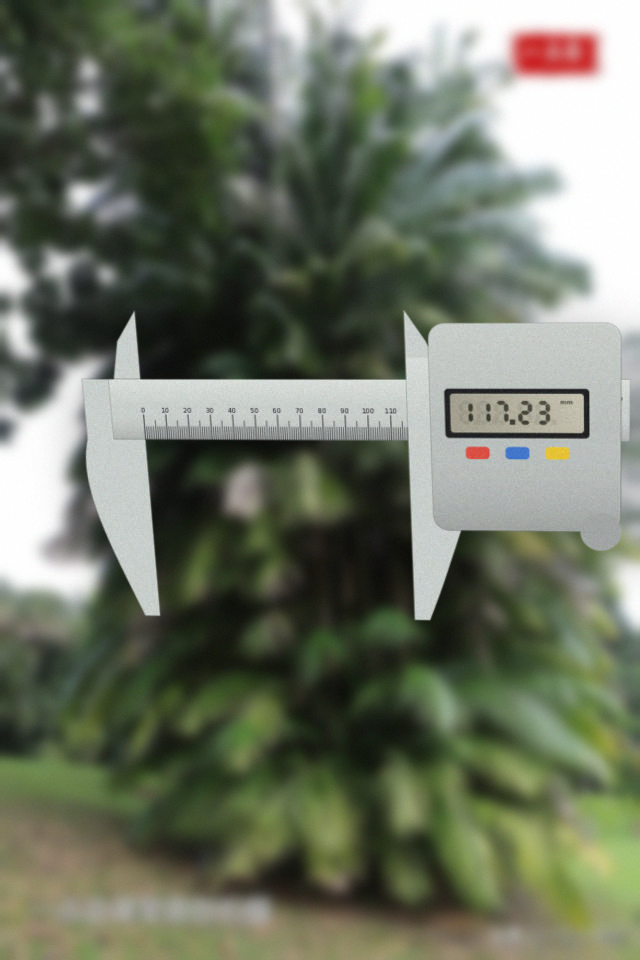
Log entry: 117.23mm
